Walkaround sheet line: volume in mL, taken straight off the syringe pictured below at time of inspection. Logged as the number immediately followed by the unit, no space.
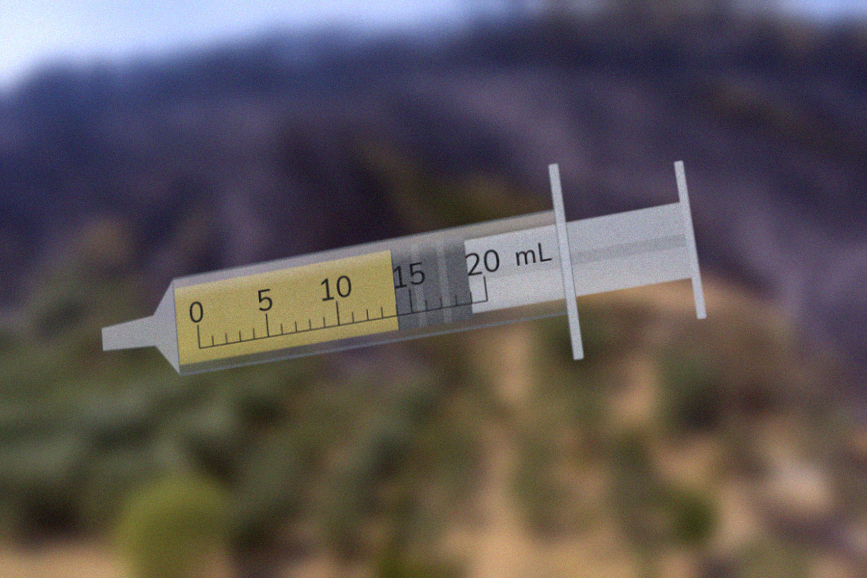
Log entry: 14mL
